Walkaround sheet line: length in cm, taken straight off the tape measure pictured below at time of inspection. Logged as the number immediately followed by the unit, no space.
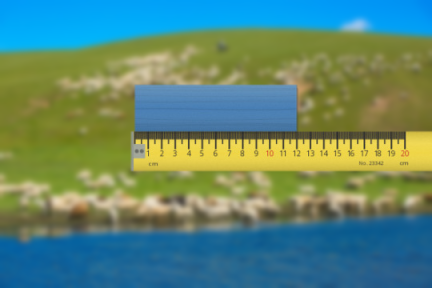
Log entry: 12cm
